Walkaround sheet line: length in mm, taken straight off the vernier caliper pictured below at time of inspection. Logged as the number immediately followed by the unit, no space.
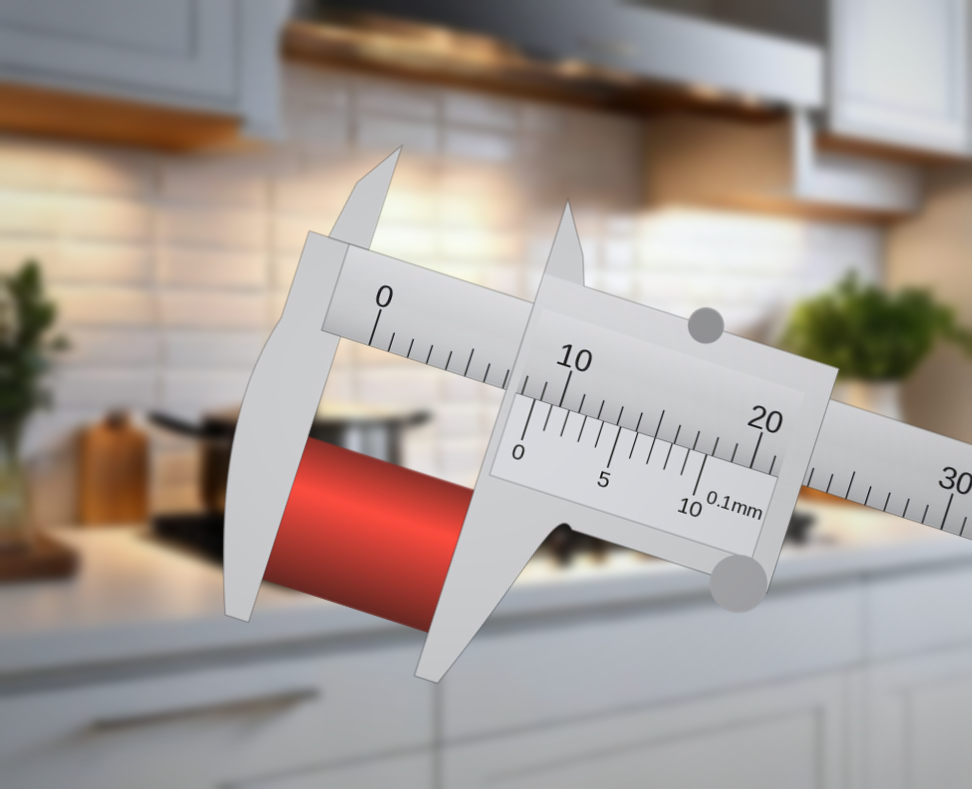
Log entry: 8.7mm
